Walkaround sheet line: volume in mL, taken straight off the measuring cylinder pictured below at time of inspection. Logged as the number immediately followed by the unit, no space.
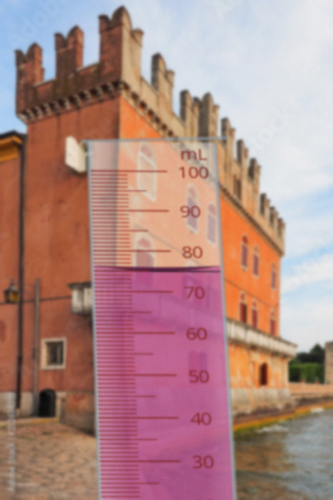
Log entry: 75mL
